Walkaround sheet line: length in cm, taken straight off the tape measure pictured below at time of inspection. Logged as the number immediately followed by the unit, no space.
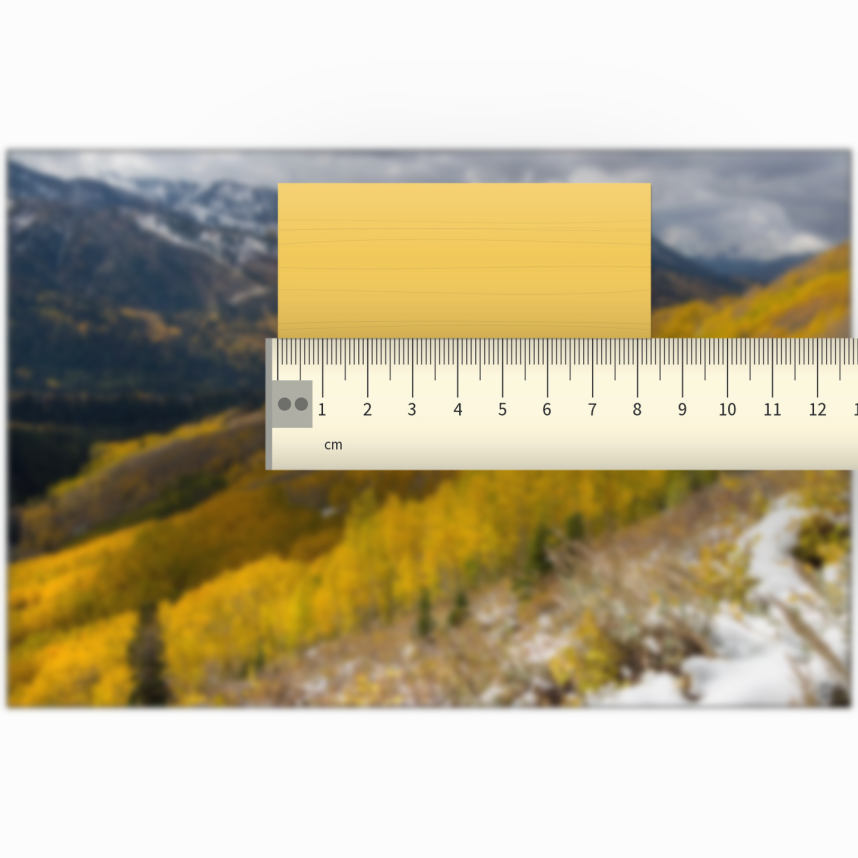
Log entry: 8.3cm
